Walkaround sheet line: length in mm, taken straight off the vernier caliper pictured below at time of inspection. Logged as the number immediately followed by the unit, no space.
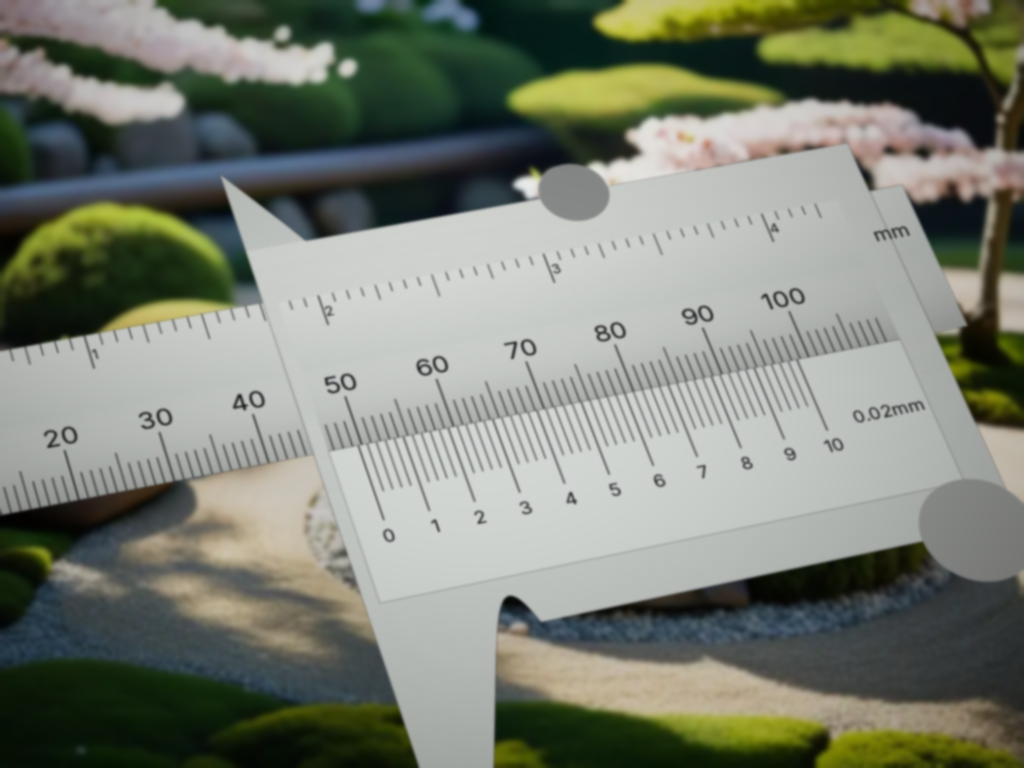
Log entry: 49.6mm
